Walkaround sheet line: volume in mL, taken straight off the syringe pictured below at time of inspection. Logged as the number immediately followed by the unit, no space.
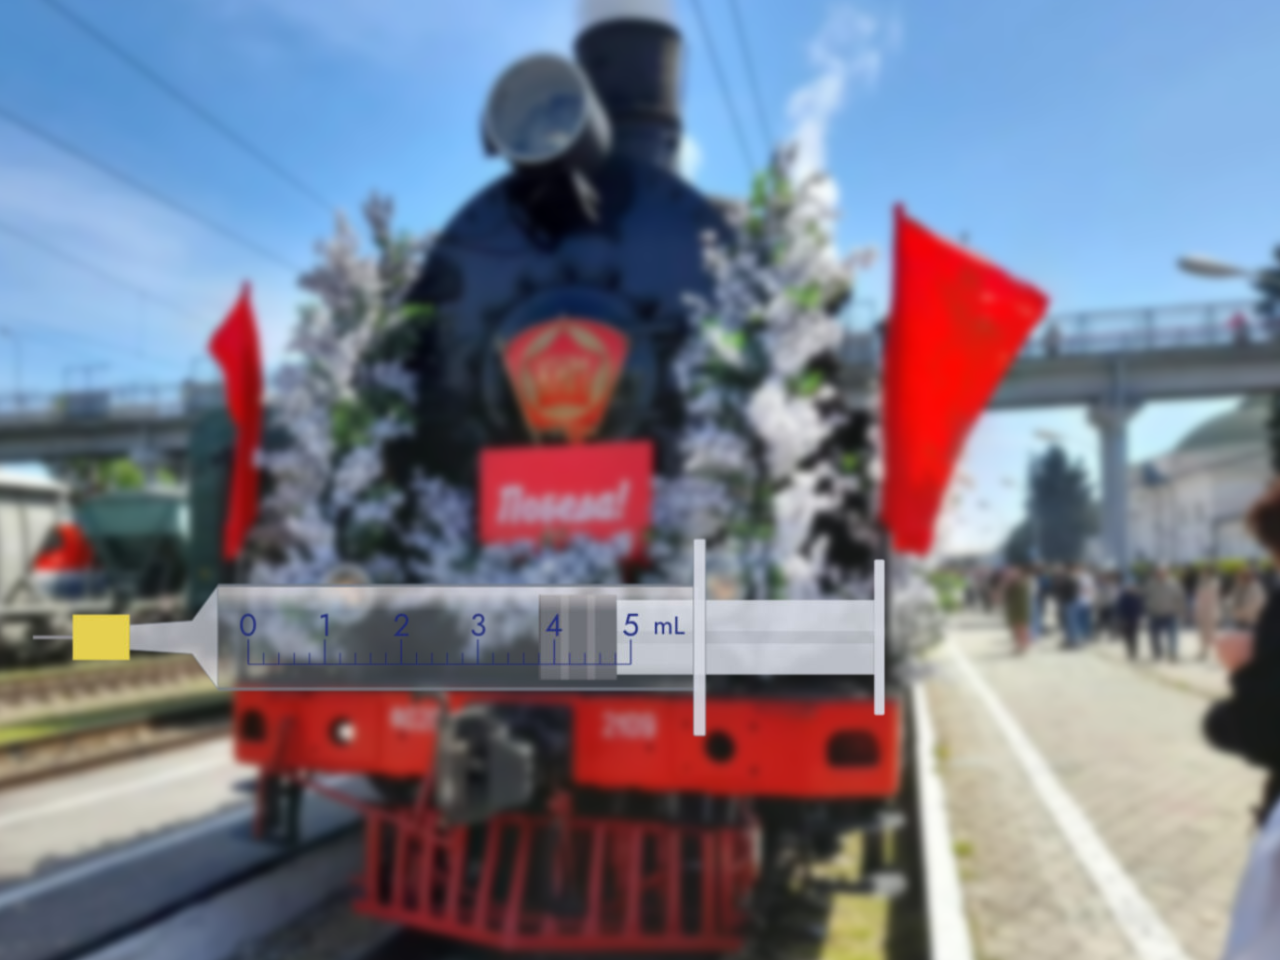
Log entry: 3.8mL
